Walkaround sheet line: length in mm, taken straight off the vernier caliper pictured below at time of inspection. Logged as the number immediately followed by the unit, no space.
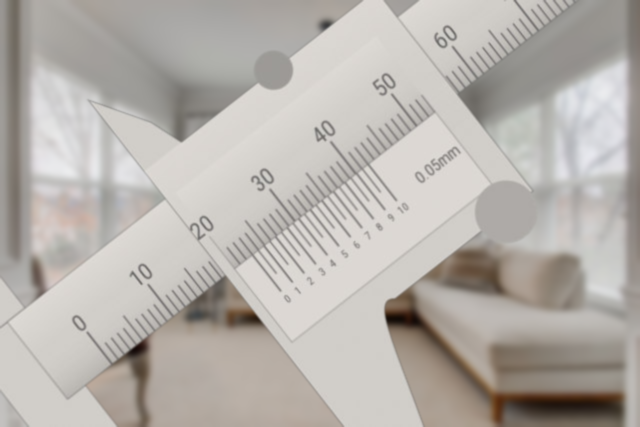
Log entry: 23.0mm
